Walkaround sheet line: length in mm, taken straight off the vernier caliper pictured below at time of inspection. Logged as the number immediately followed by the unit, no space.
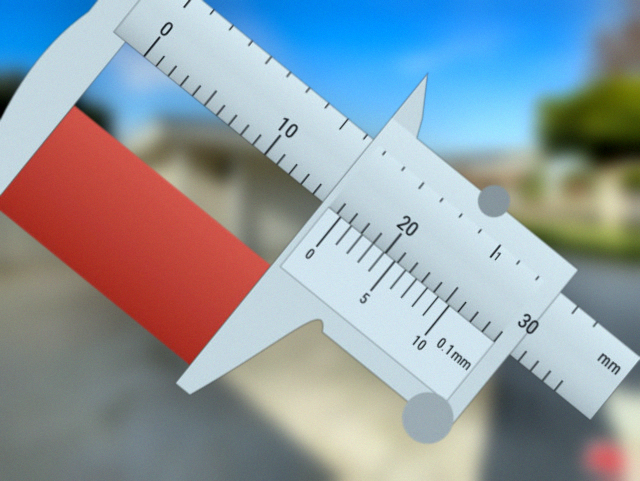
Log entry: 16.3mm
